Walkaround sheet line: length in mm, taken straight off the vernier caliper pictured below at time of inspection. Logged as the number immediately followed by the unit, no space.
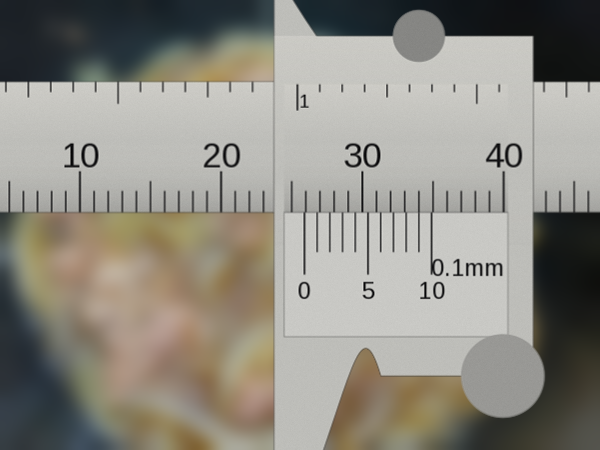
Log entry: 25.9mm
